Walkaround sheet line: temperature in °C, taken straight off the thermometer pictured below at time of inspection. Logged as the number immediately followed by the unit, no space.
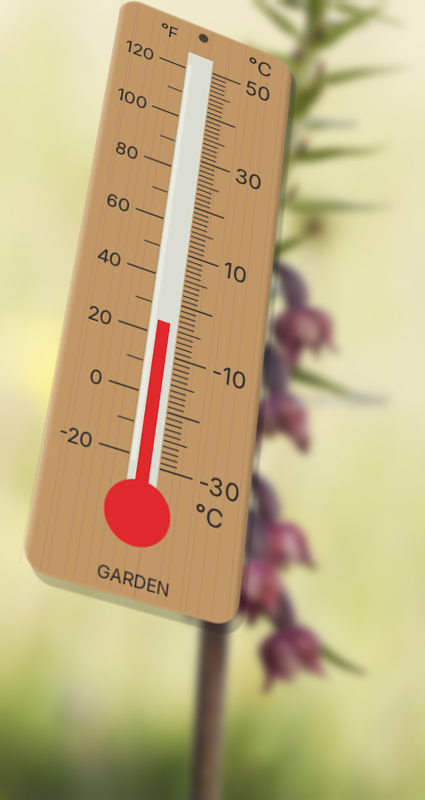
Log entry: -4°C
